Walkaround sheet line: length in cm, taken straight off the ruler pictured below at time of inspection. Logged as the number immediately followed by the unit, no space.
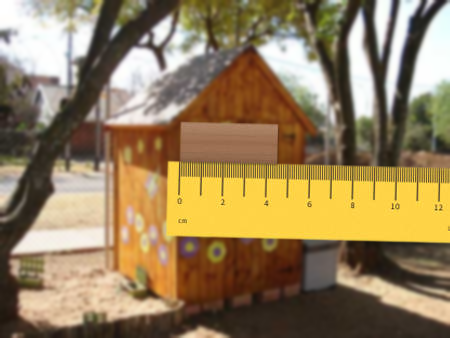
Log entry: 4.5cm
